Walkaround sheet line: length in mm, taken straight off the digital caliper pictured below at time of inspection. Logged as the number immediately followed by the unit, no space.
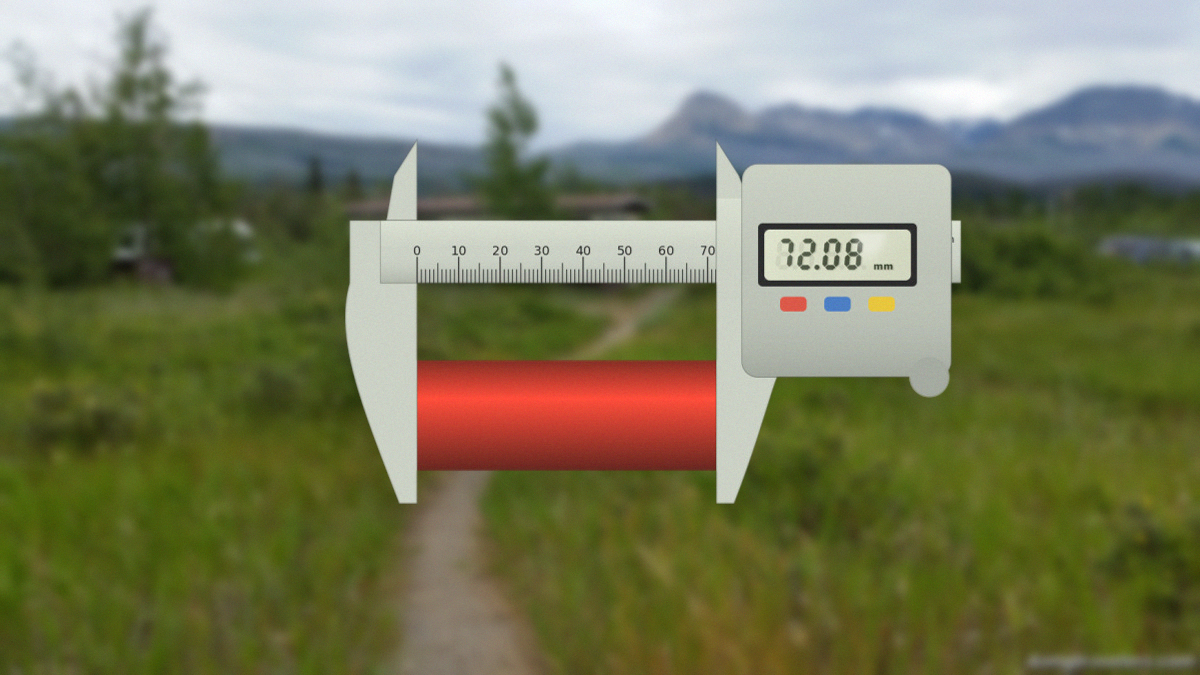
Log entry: 72.08mm
